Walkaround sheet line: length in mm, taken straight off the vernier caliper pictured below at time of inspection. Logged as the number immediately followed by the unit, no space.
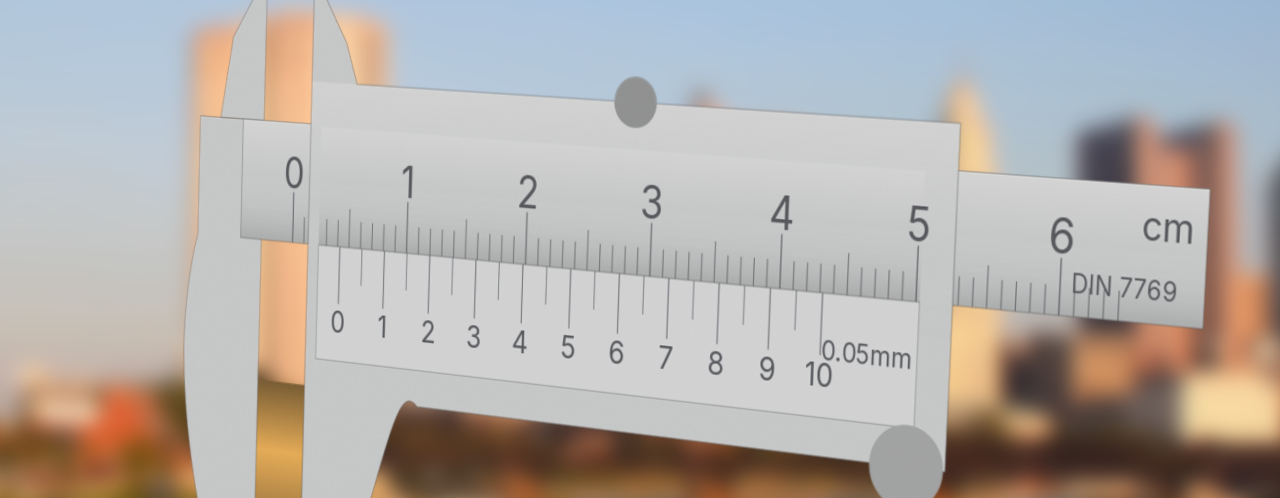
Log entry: 4.2mm
